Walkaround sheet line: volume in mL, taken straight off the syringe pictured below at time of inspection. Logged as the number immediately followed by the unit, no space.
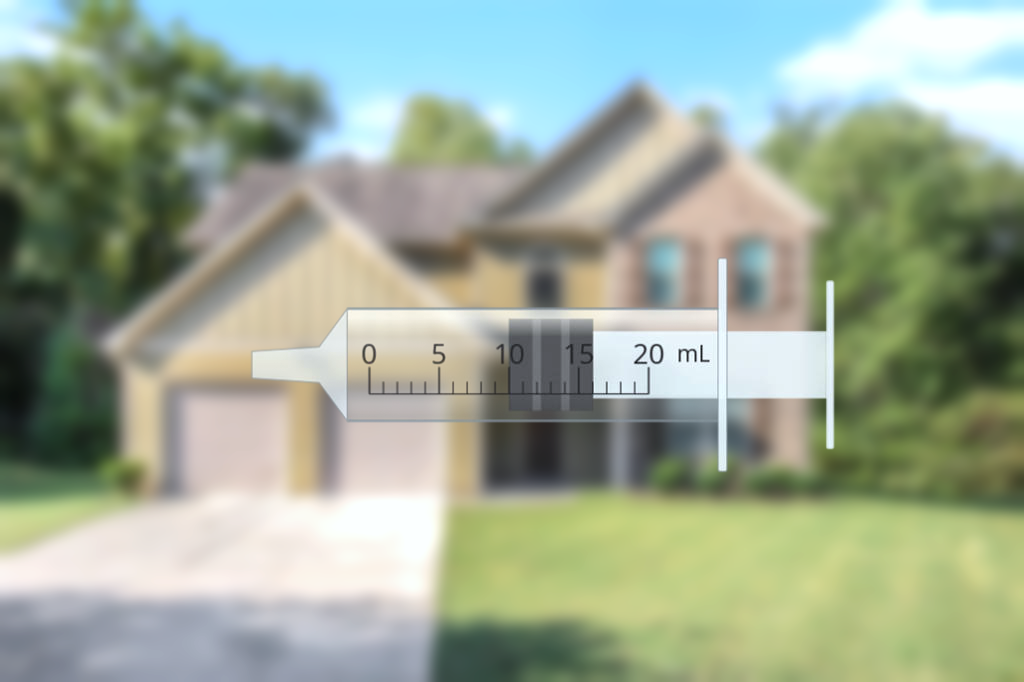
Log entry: 10mL
